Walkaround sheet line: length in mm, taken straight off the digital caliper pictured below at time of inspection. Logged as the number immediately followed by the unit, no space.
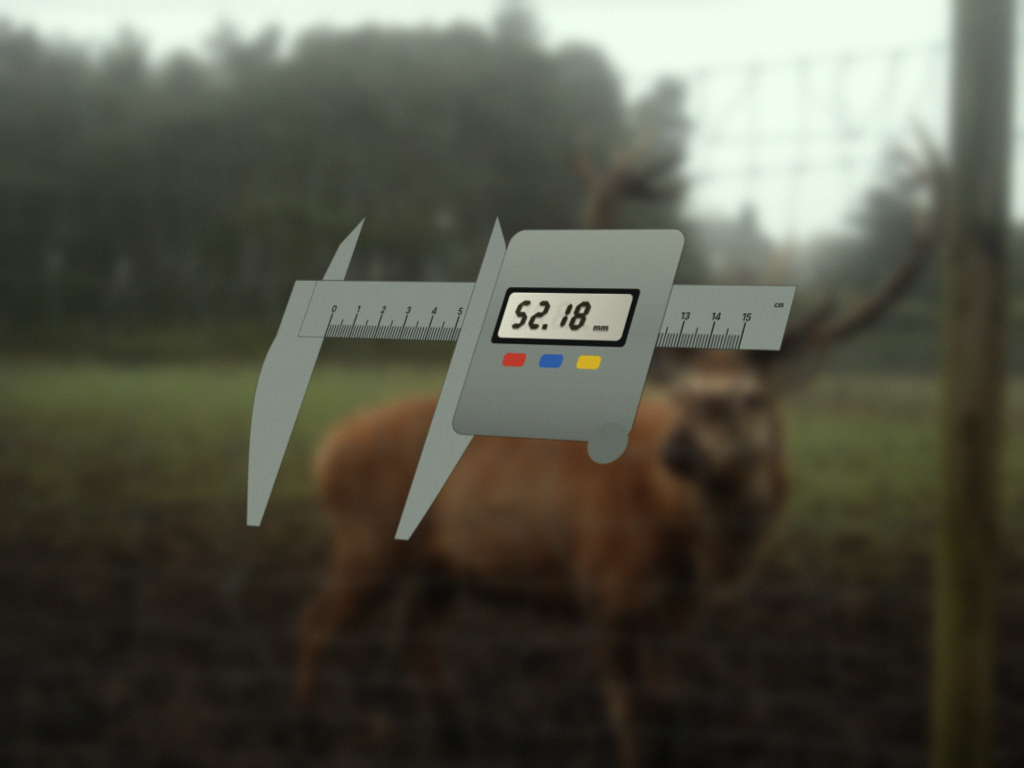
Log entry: 52.18mm
